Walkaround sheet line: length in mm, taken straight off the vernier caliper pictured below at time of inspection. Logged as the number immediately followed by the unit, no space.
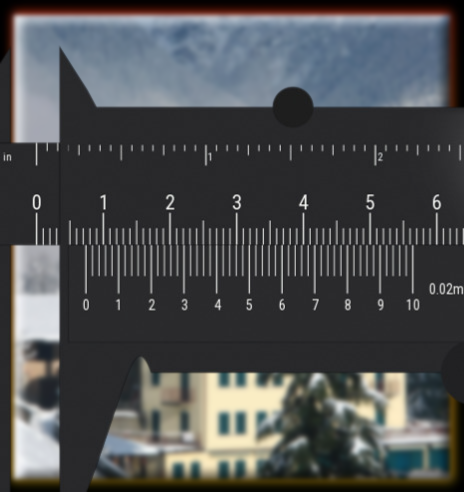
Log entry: 7.4mm
